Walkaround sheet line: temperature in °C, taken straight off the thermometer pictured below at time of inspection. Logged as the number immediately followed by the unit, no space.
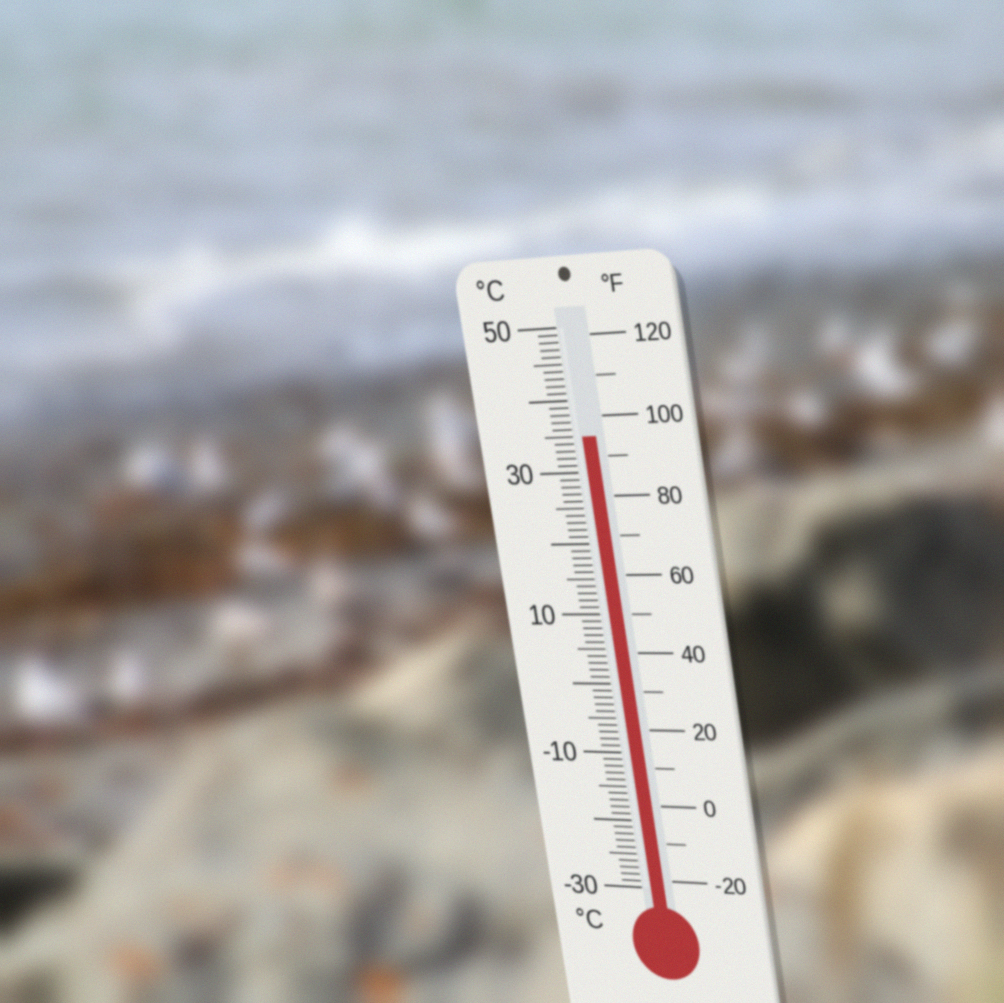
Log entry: 35°C
